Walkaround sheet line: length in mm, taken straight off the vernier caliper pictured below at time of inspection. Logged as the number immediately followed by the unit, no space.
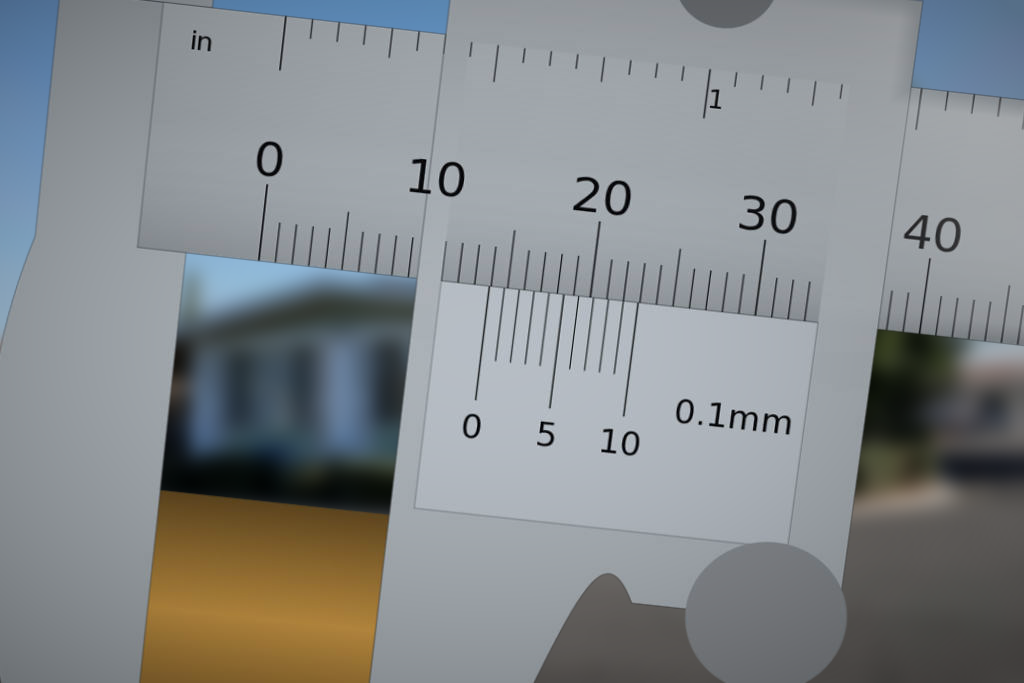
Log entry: 13.9mm
